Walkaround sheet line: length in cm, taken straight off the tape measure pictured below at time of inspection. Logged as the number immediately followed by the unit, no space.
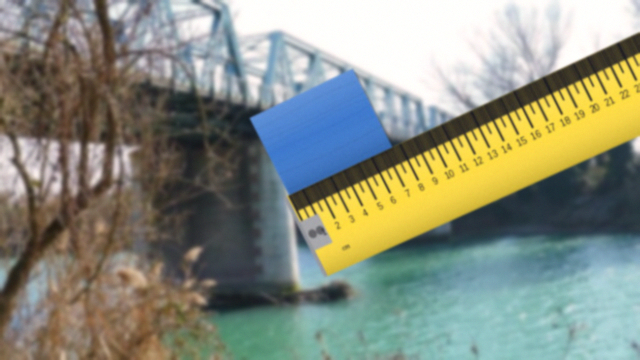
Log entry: 7.5cm
